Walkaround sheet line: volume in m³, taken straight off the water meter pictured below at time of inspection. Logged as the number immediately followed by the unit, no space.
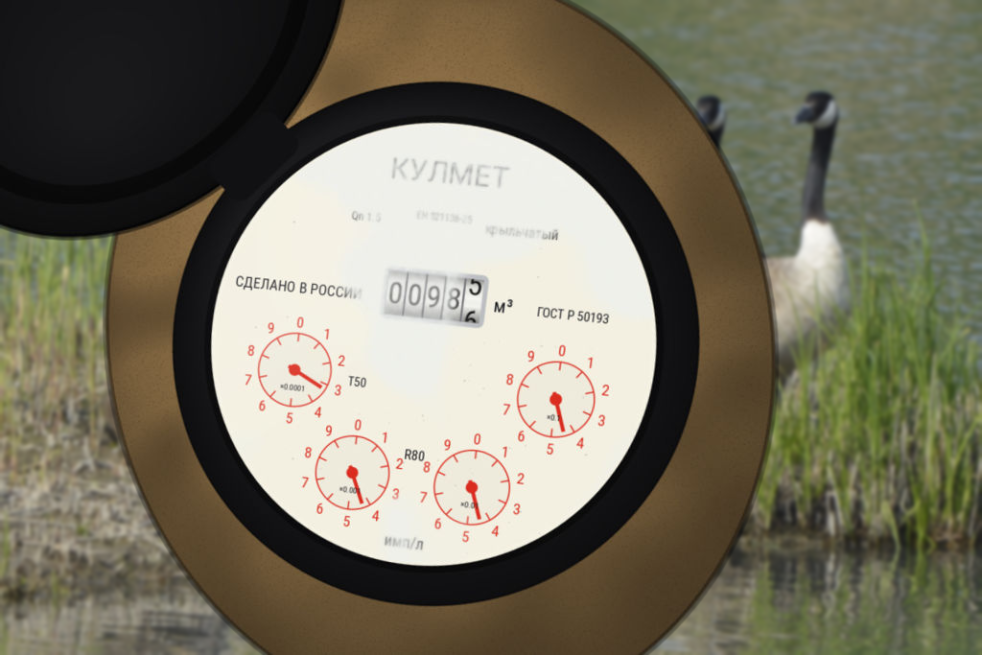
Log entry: 985.4443m³
